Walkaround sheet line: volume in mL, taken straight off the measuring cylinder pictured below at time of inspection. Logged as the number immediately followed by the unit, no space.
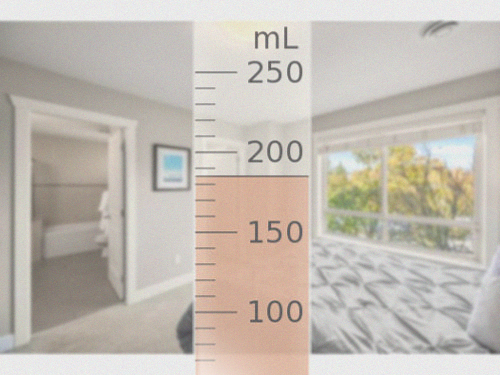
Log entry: 185mL
